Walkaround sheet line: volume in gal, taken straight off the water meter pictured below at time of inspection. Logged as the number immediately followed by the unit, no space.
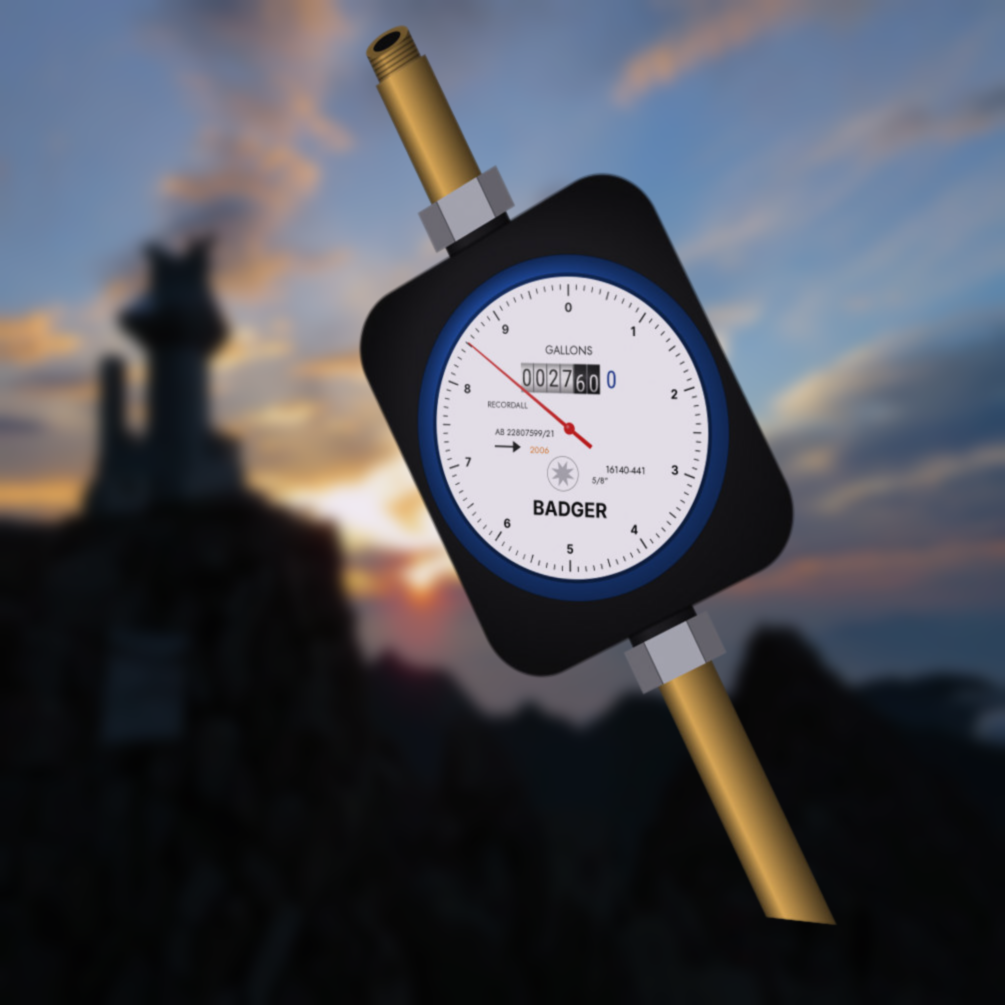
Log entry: 27598.5gal
